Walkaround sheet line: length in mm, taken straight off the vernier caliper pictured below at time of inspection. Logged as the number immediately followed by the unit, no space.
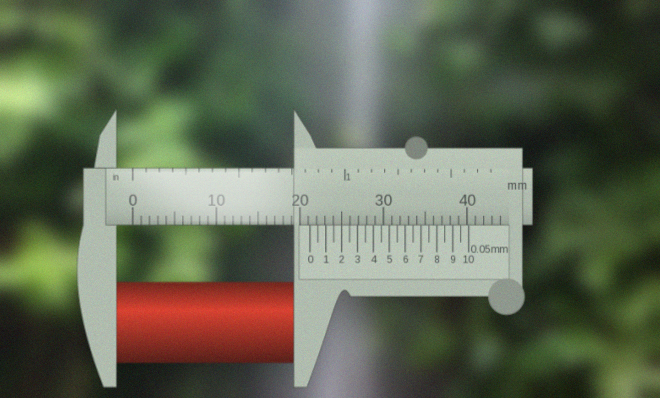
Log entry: 21.2mm
